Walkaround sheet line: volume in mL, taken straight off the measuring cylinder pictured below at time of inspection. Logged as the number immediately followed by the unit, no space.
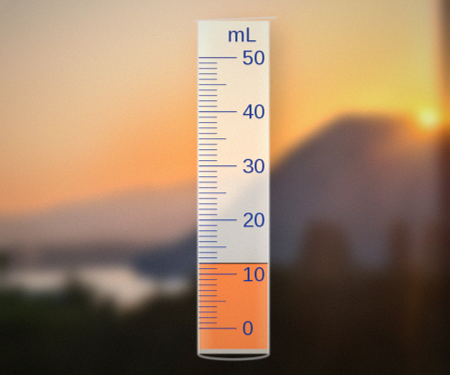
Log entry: 12mL
